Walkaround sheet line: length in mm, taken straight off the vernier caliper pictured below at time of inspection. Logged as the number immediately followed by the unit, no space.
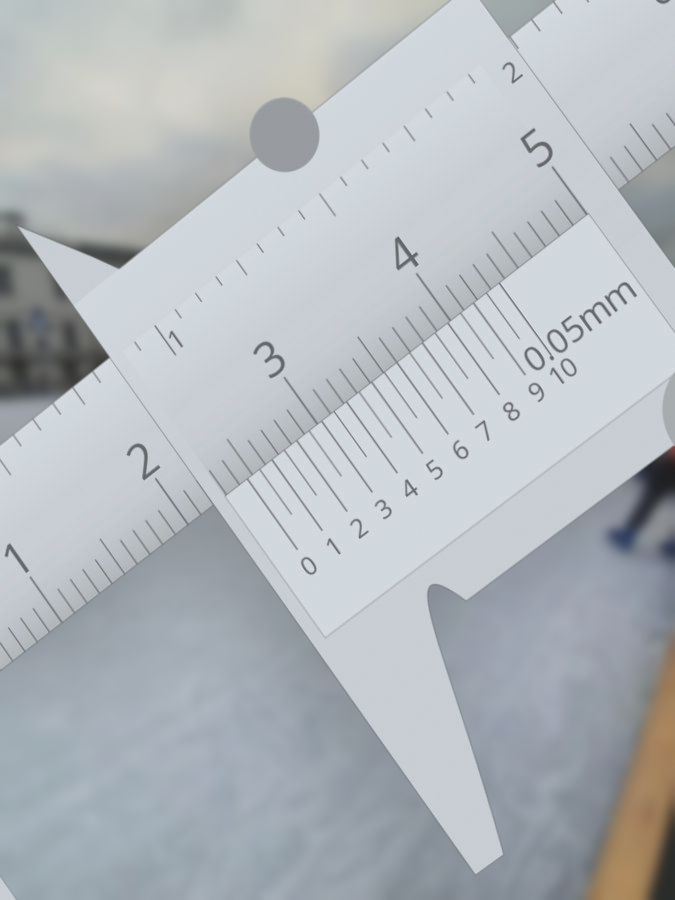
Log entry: 24.6mm
